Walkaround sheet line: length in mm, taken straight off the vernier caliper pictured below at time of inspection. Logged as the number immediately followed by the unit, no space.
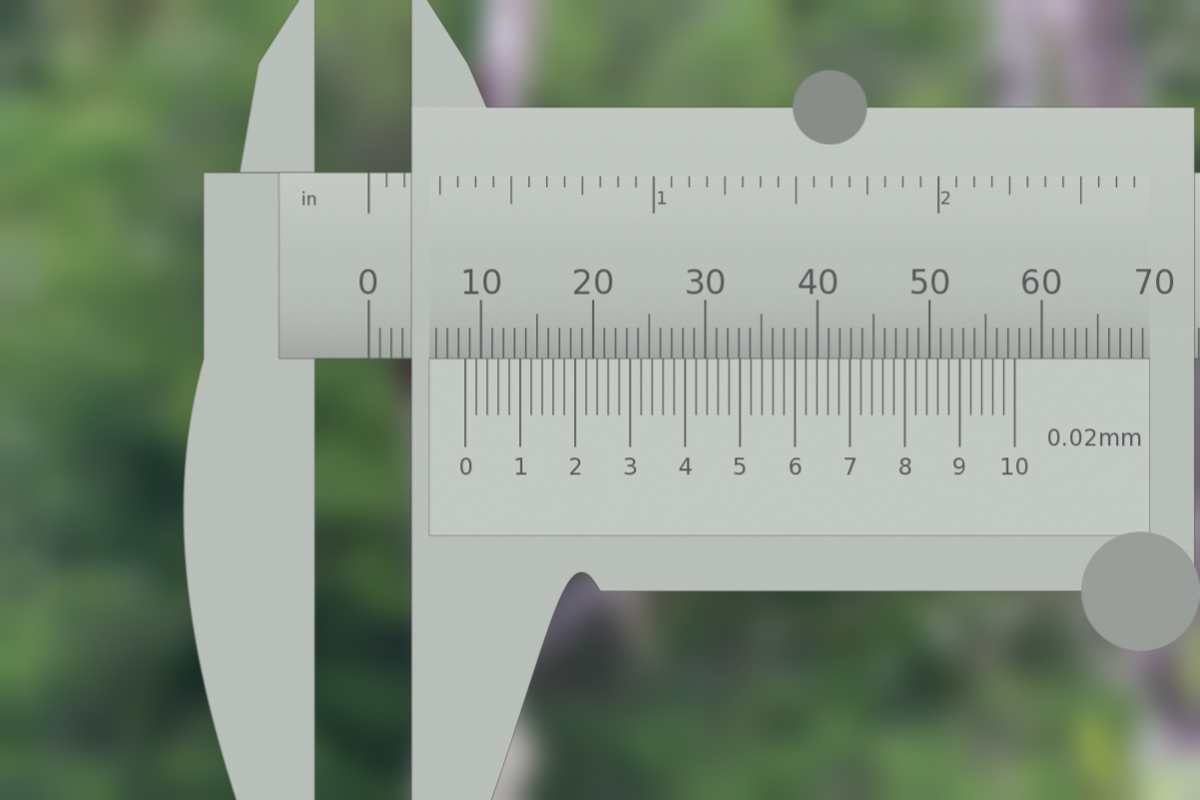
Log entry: 8.6mm
